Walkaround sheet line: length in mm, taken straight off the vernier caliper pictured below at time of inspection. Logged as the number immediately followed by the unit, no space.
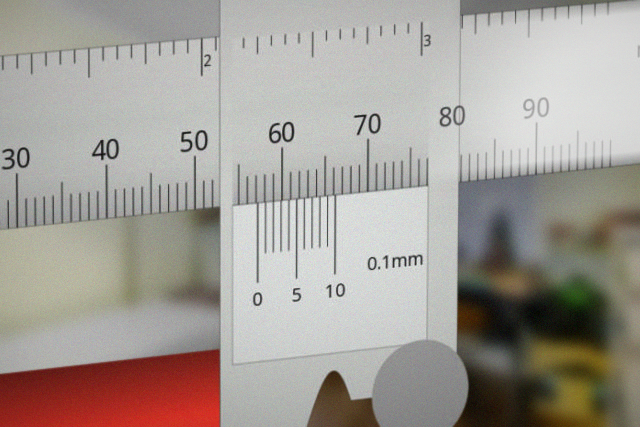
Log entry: 57.2mm
